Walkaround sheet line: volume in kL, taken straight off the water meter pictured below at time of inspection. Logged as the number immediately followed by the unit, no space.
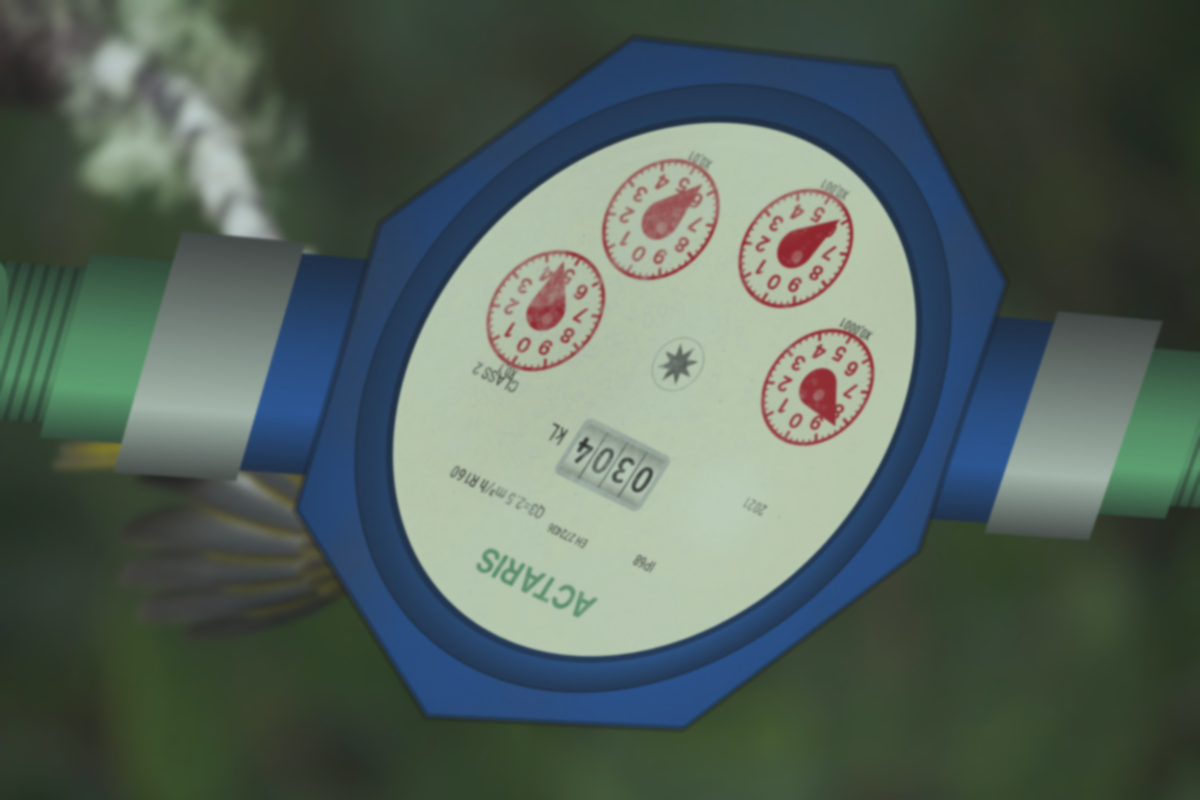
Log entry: 304.4558kL
